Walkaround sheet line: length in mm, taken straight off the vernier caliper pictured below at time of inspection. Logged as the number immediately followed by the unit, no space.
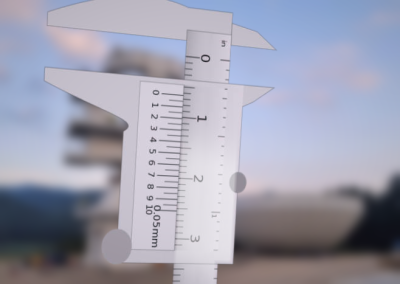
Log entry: 6.4mm
